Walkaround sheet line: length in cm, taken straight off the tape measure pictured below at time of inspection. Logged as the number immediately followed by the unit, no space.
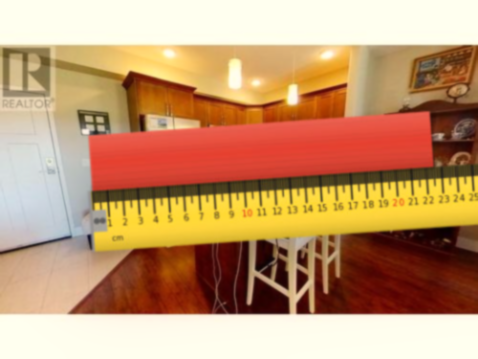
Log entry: 22.5cm
